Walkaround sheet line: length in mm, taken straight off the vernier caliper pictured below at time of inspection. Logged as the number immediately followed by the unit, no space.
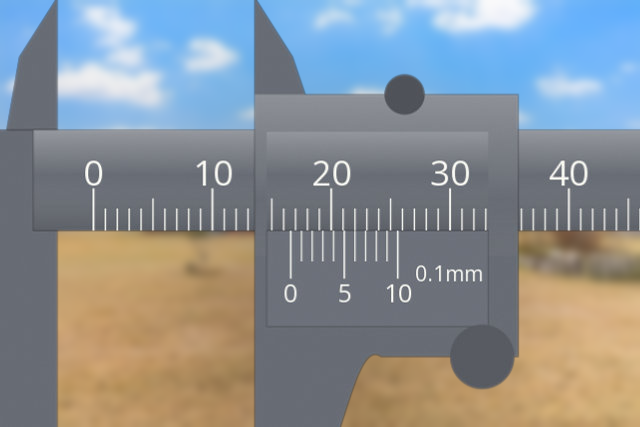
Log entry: 16.6mm
